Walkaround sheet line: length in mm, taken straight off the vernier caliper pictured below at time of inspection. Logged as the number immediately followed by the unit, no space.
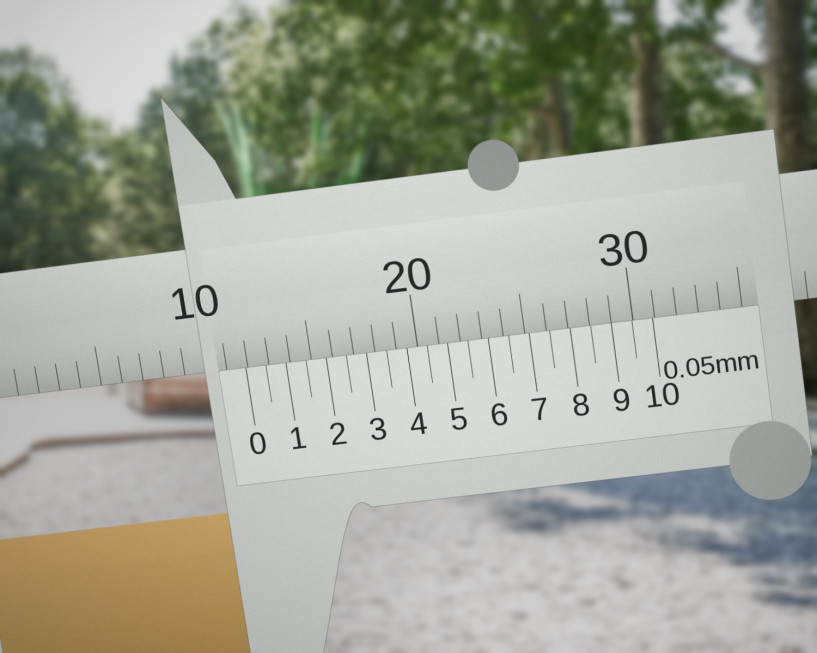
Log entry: 11.90mm
